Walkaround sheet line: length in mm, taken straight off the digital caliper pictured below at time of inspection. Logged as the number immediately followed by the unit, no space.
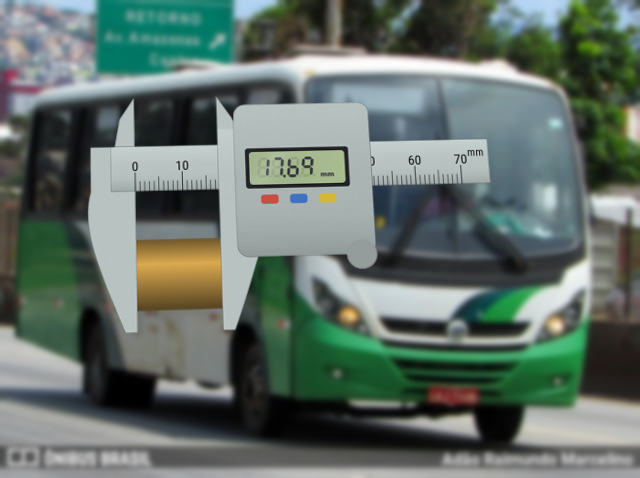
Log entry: 17.69mm
